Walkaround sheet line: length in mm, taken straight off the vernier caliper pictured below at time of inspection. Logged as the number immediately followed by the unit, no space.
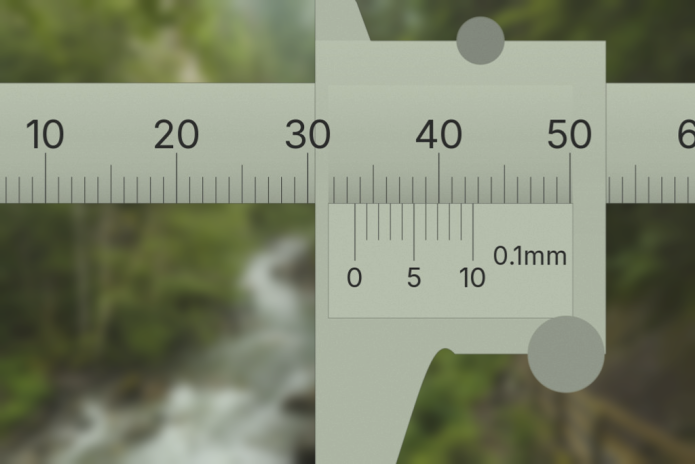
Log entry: 33.6mm
